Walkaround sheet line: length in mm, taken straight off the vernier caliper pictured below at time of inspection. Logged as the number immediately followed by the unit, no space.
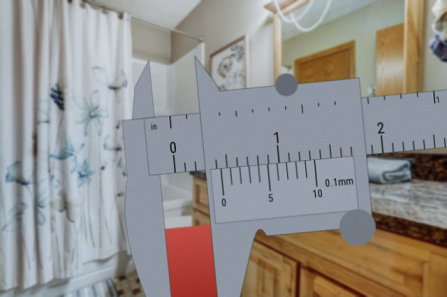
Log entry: 4.4mm
